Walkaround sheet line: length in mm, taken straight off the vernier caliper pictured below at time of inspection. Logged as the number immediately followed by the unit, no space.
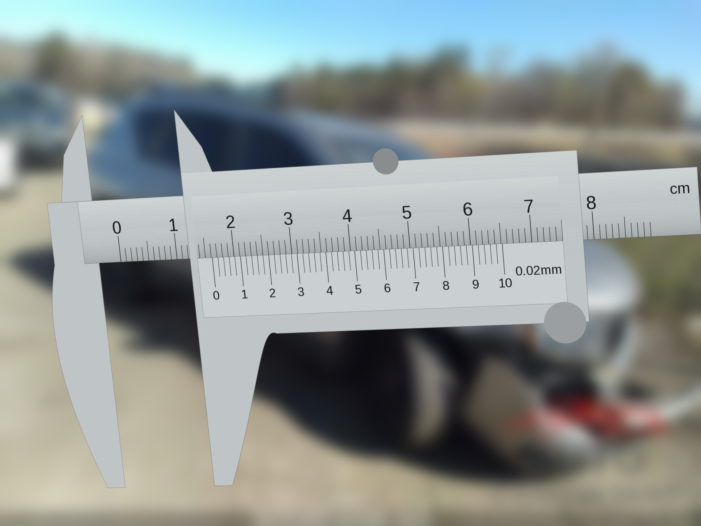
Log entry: 16.2mm
